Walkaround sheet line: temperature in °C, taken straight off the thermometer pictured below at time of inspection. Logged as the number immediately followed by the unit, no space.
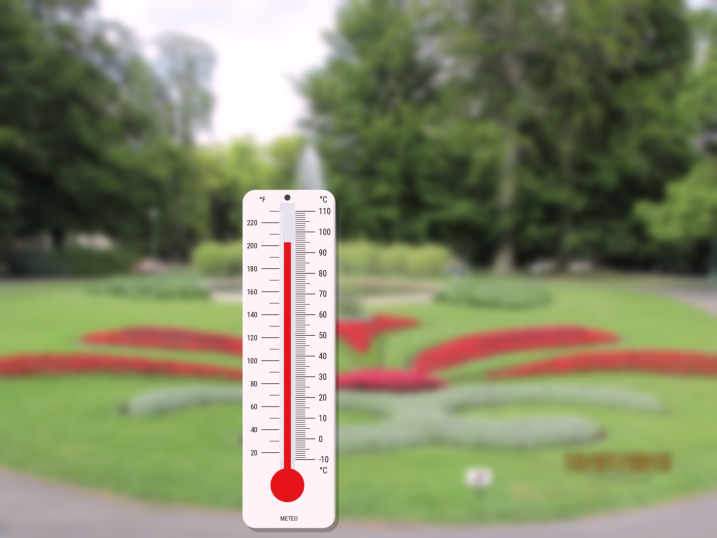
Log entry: 95°C
